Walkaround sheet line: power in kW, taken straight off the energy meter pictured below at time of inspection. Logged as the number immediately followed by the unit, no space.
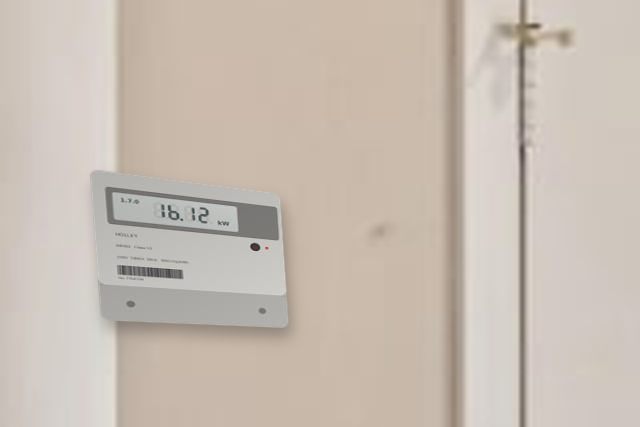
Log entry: 16.12kW
